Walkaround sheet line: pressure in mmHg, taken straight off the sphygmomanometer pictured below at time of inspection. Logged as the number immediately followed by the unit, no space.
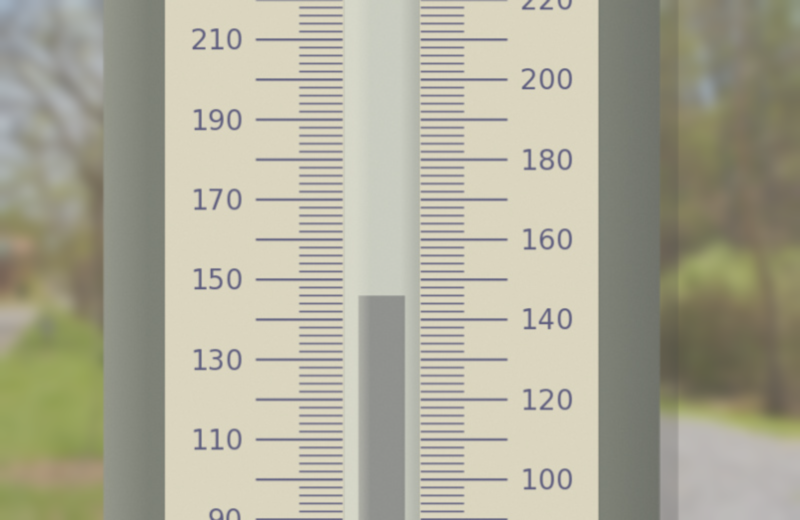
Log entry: 146mmHg
